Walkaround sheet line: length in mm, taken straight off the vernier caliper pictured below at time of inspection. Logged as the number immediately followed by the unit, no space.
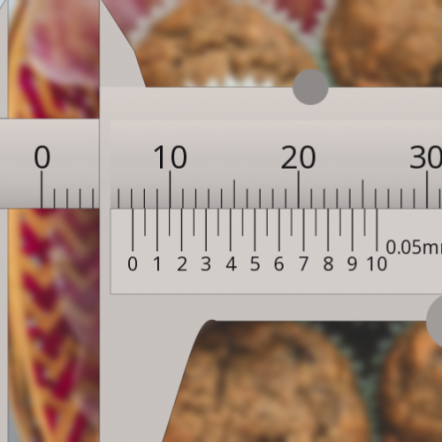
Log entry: 7.1mm
